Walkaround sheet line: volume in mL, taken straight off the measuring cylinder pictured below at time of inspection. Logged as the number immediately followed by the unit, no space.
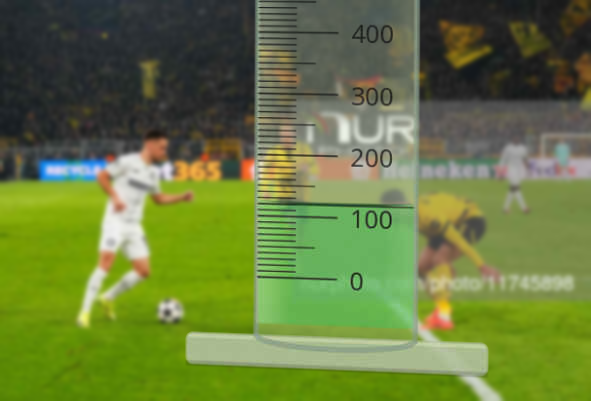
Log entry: 120mL
